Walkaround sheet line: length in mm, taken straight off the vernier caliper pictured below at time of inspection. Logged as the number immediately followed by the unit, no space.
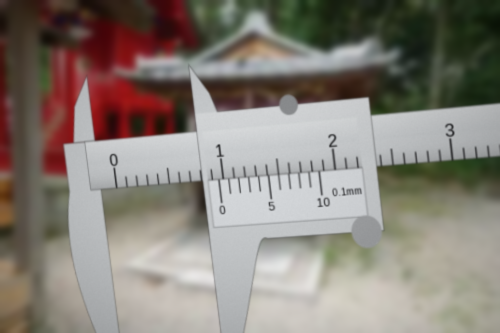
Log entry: 9.6mm
